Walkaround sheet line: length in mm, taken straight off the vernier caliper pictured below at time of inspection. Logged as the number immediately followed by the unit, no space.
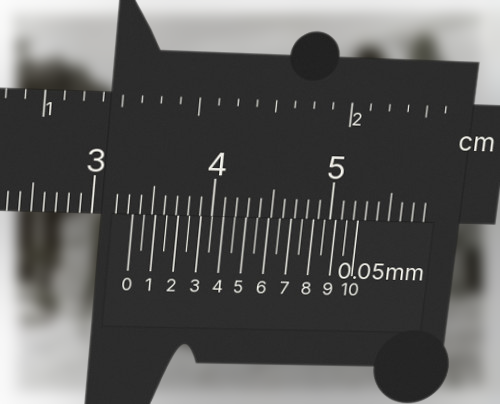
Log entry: 33.4mm
